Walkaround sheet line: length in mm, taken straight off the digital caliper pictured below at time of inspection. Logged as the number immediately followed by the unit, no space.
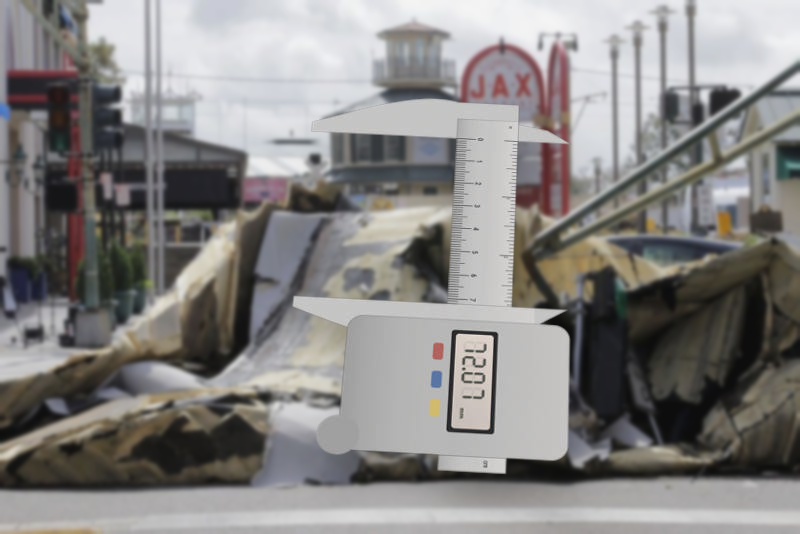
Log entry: 72.07mm
